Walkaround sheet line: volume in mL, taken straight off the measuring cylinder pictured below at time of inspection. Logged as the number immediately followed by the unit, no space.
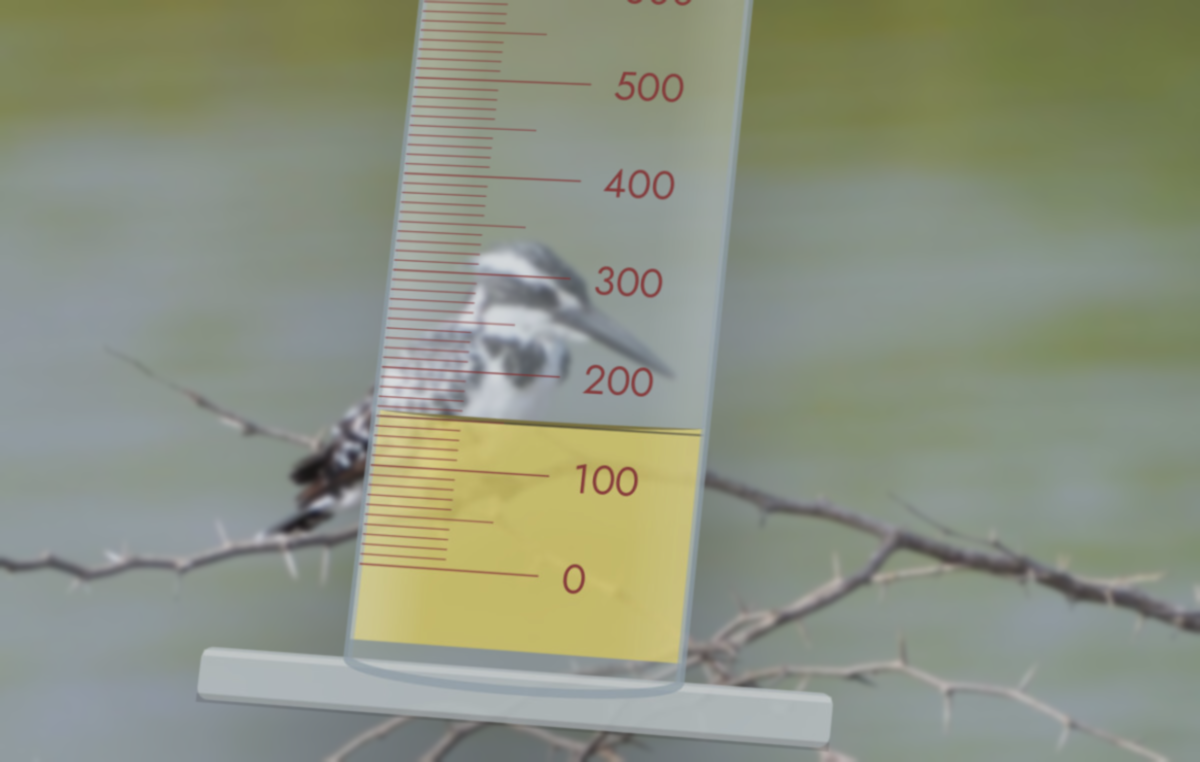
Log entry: 150mL
